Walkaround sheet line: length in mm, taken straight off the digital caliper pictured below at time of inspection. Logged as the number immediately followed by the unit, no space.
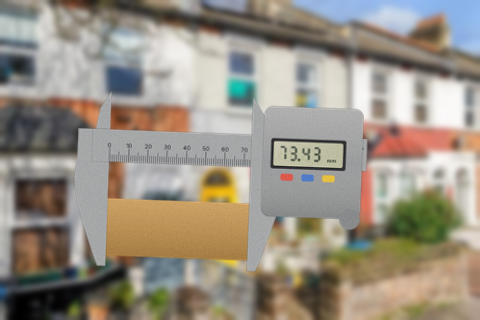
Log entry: 73.43mm
